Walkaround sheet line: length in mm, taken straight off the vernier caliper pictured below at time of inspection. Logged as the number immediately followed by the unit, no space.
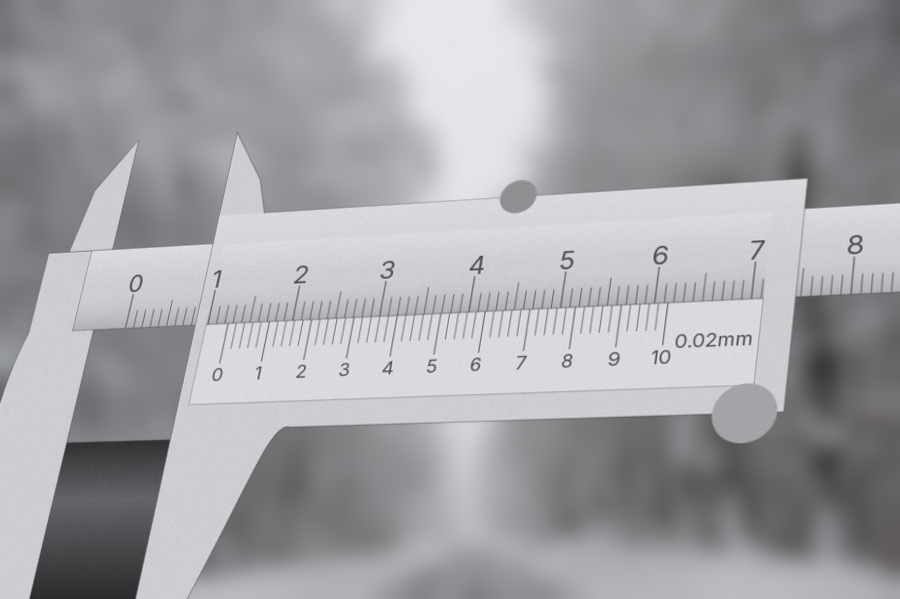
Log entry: 12.4mm
